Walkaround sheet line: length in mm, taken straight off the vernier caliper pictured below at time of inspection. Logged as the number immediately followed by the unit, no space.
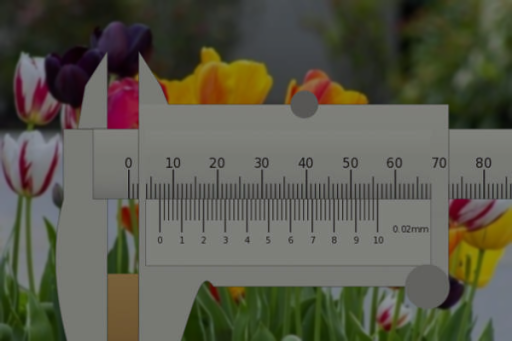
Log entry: 7.0mm
